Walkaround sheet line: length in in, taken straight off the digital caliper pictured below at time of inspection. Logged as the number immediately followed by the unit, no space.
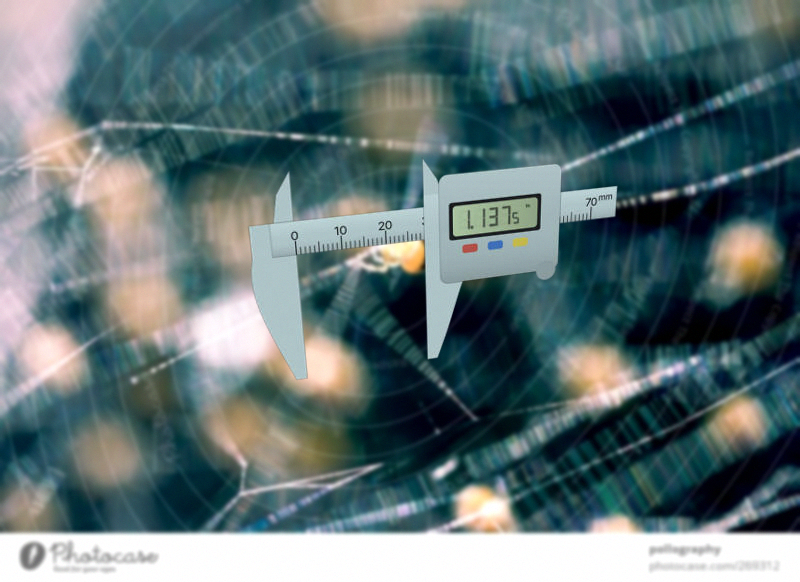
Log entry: 1.1375in
